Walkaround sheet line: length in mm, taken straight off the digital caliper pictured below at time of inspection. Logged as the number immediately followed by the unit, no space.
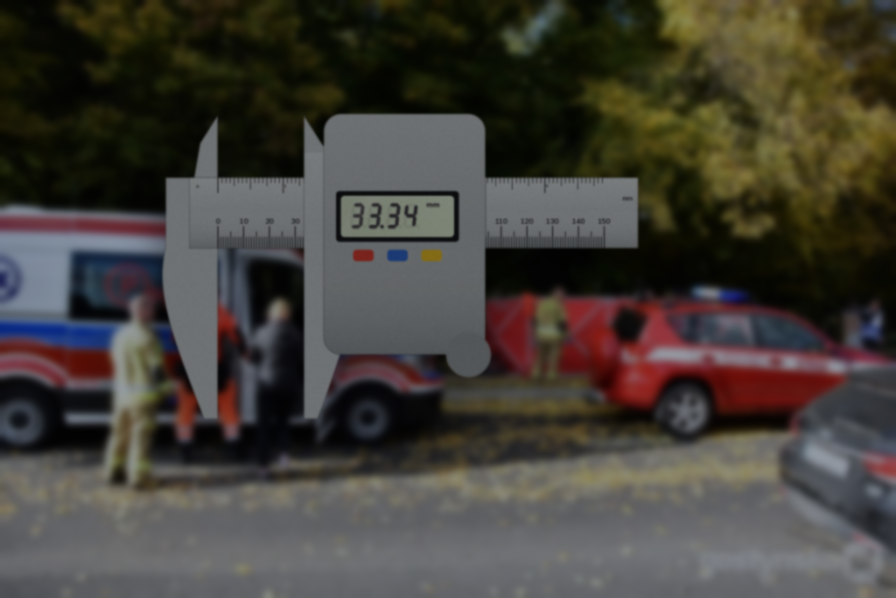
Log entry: 33.34mm
